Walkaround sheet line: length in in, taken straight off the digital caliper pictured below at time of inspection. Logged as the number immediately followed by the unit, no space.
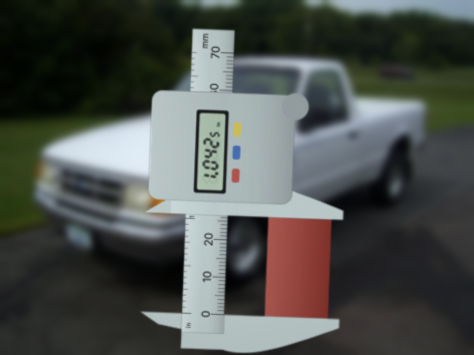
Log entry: 1.0425in
